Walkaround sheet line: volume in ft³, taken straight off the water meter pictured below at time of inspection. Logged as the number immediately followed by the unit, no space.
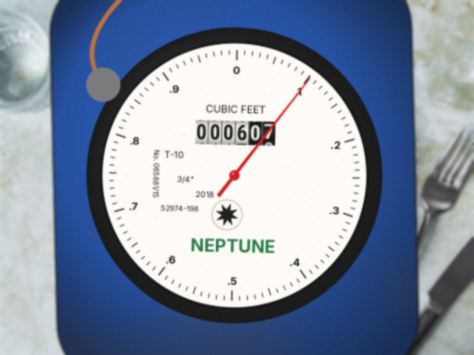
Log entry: 607.10ft³
